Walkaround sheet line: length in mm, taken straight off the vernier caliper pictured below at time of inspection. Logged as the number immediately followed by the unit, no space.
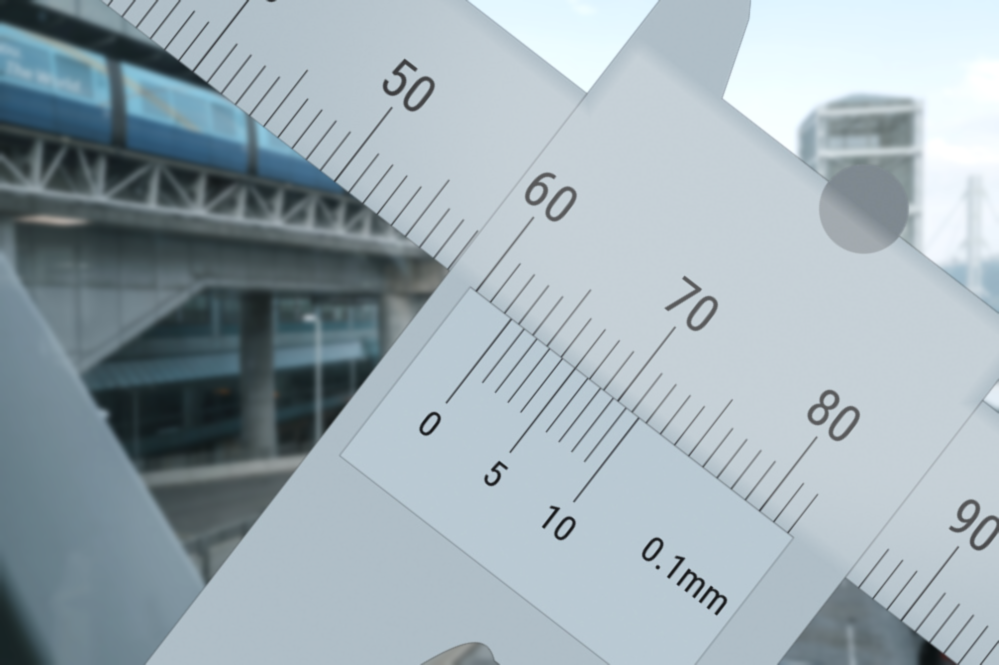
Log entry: 62.5mm
